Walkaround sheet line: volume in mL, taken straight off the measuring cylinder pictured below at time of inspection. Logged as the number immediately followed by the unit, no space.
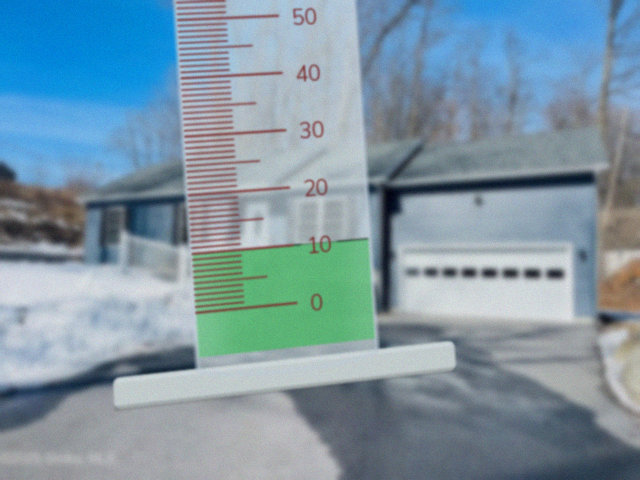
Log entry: 10mL
